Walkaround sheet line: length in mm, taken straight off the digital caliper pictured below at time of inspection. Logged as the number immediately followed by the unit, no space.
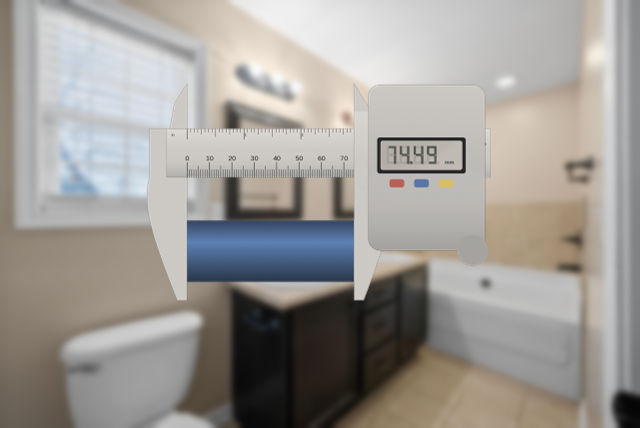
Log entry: 74.49mm
